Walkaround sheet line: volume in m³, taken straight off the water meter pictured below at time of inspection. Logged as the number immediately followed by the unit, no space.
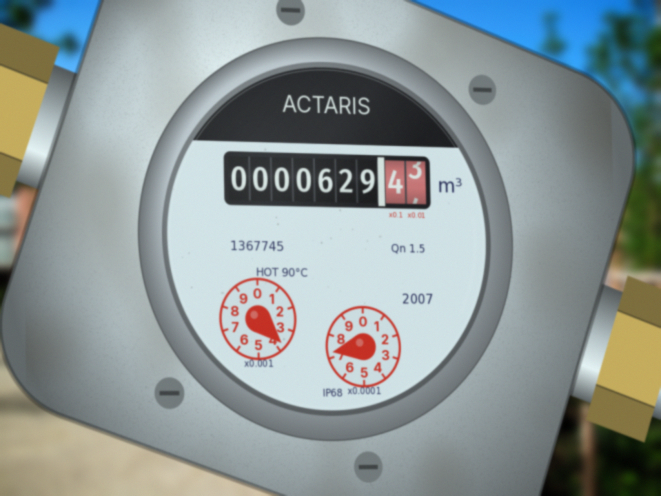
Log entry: 629.4337m³
